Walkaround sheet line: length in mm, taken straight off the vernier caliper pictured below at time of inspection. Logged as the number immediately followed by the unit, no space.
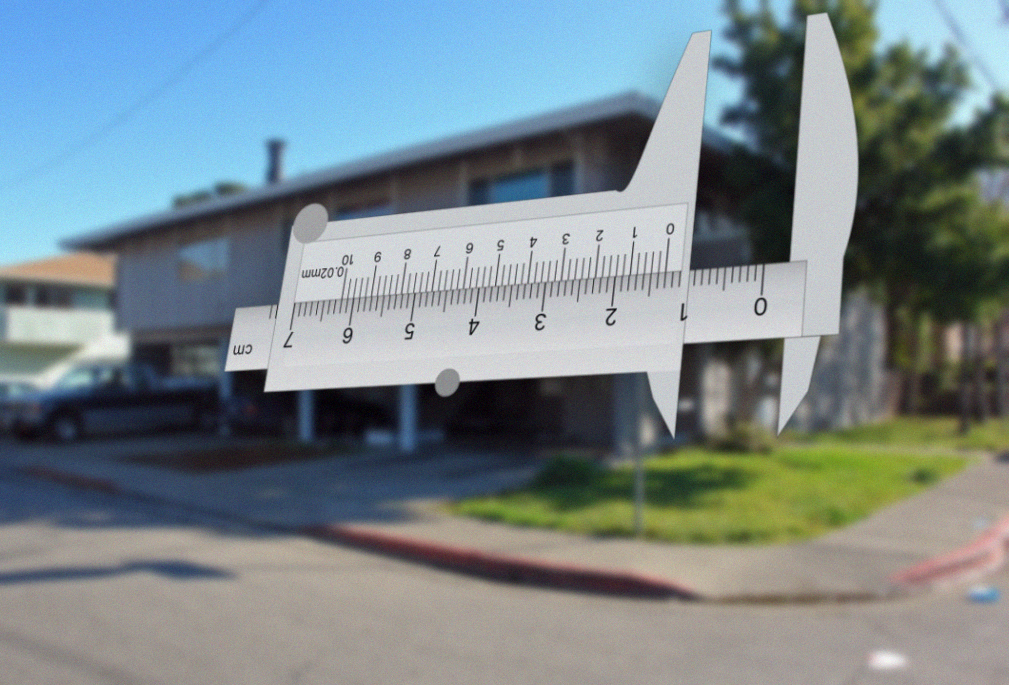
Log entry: 13.0mm
